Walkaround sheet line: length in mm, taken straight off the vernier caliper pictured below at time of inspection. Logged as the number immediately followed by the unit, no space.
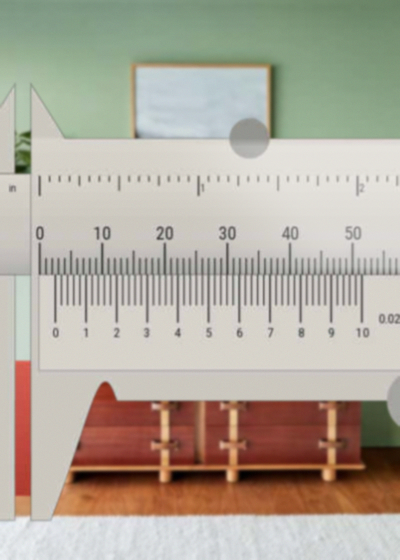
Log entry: 2.5mm
